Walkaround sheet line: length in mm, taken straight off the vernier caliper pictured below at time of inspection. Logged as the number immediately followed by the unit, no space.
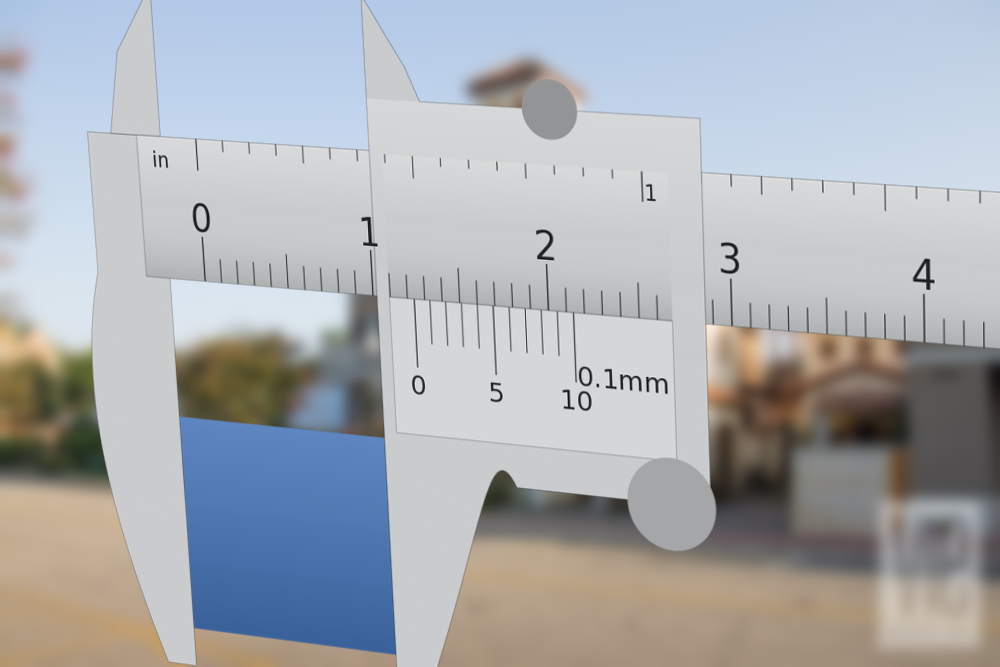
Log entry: 12.4mm
